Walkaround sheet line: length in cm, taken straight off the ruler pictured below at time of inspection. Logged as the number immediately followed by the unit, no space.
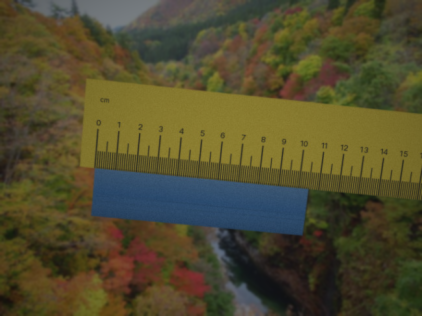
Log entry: 10.5cm
